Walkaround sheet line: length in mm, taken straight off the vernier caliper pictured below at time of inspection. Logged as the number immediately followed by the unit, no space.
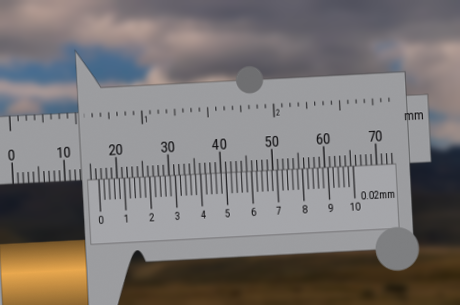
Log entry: 16.5mm
